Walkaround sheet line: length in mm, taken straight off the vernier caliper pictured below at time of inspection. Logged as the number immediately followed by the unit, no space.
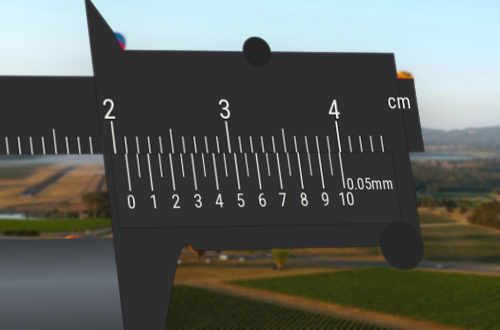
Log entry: 20.9mm
